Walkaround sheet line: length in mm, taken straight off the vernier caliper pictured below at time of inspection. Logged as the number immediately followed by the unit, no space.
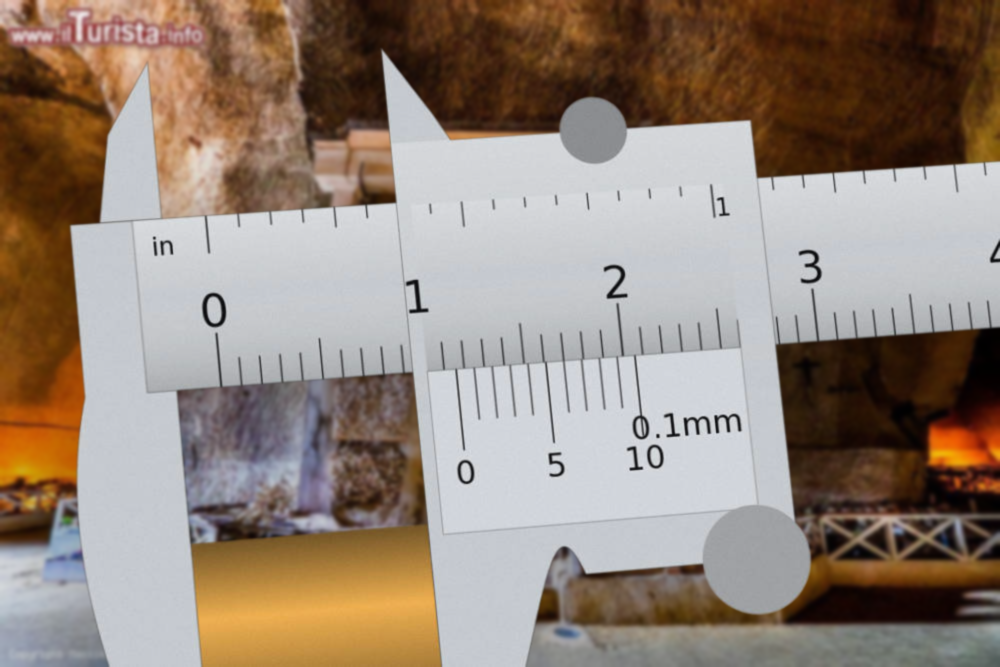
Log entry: 11.6mm
